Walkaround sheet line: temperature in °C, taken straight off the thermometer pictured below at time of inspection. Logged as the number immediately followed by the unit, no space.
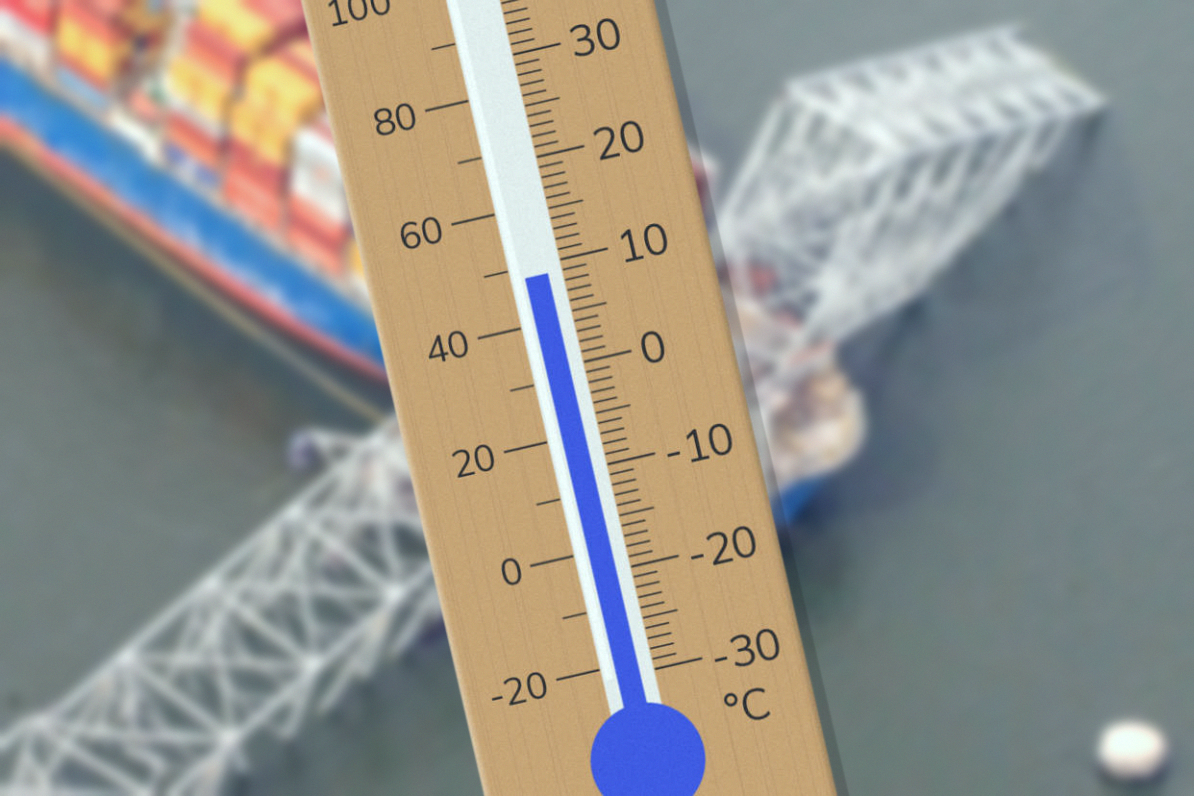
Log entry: 9°C
